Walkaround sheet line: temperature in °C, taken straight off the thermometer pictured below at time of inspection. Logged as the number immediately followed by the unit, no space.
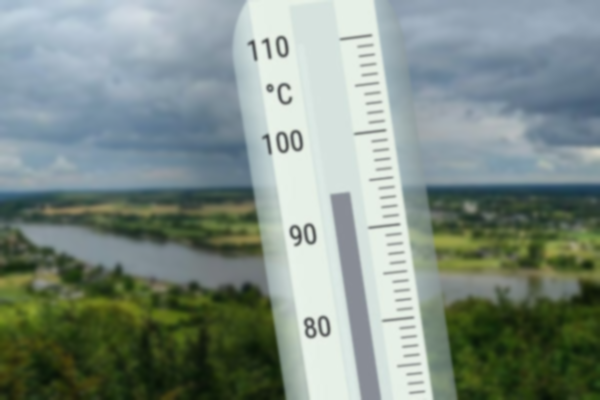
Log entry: 94°C
